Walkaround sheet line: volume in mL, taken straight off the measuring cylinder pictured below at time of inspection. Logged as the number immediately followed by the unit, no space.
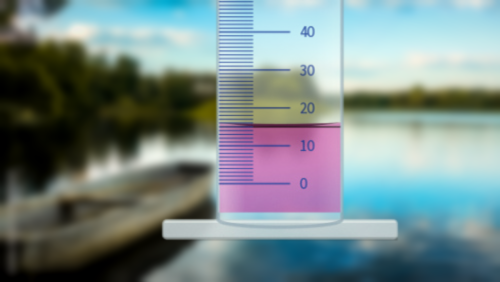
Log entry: 15mL
